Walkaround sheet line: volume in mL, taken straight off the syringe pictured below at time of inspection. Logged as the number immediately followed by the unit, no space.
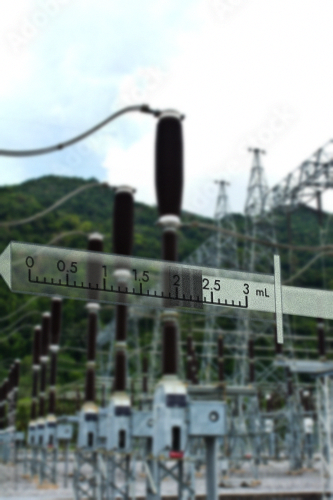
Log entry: 1.9mL
